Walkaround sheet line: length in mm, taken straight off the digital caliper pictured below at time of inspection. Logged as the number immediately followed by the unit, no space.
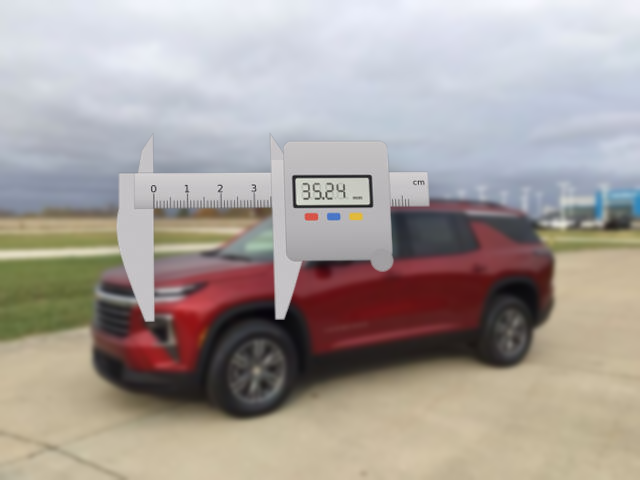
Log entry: 35.24mm
